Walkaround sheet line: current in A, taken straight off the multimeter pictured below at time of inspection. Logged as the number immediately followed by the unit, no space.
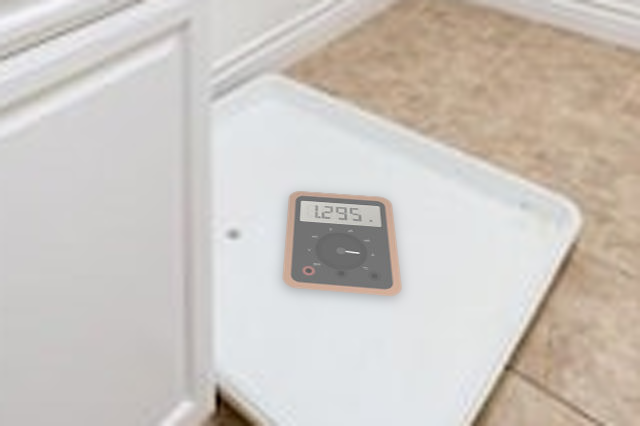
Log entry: 1.295A
